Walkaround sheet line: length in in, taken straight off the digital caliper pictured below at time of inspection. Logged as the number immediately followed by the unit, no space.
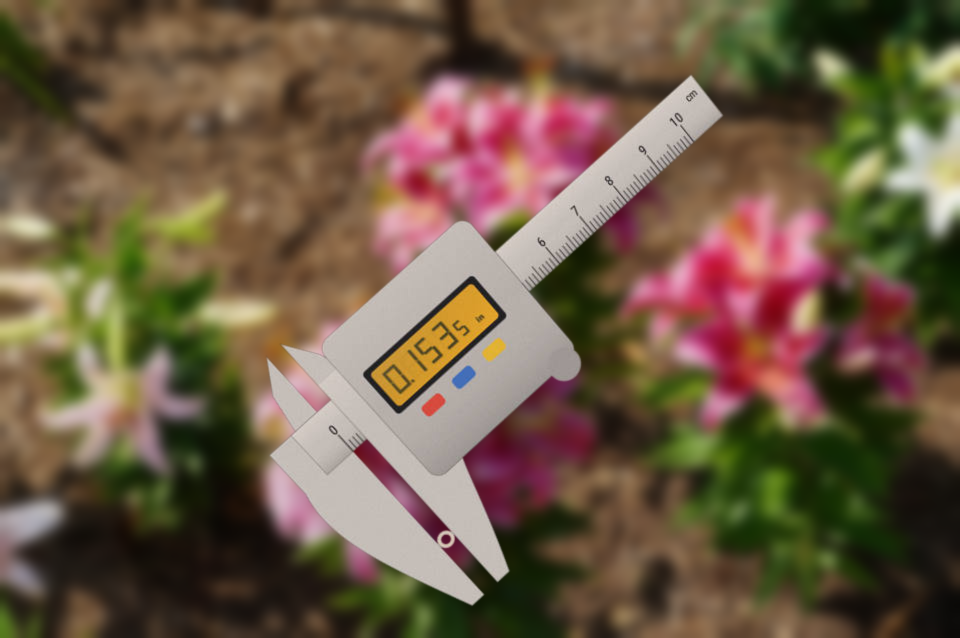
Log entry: 0.1535in
